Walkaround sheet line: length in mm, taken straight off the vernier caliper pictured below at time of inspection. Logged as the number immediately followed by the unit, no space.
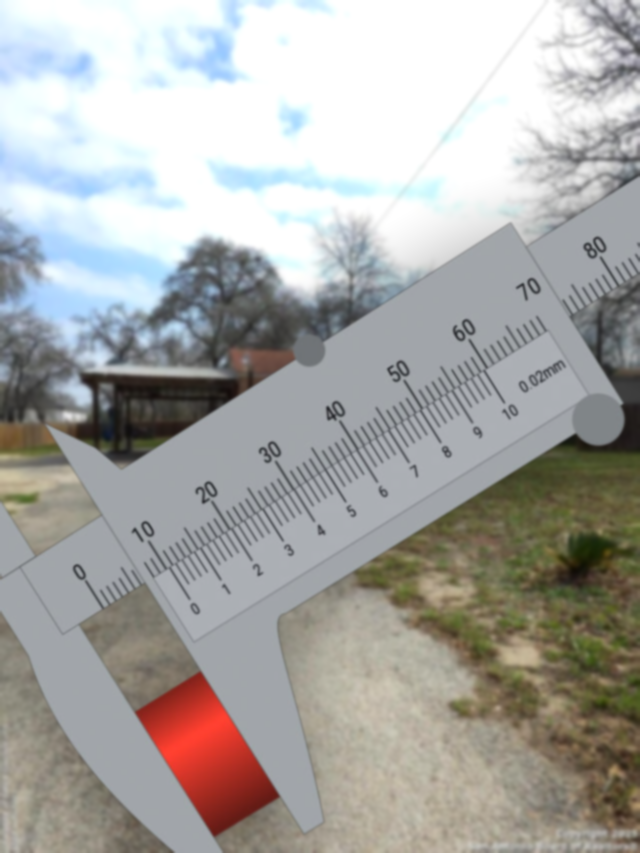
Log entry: 10.5mm
